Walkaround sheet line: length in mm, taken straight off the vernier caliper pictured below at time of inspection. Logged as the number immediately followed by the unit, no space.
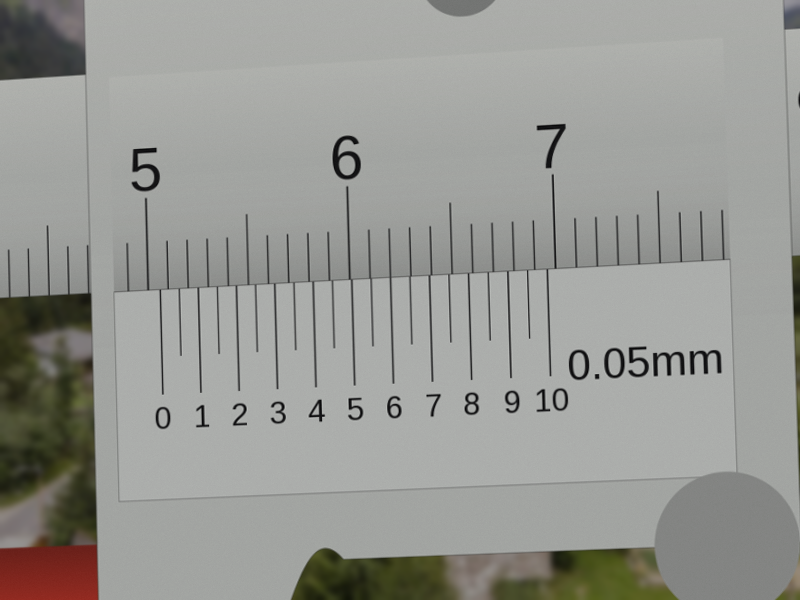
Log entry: 50.6mm
